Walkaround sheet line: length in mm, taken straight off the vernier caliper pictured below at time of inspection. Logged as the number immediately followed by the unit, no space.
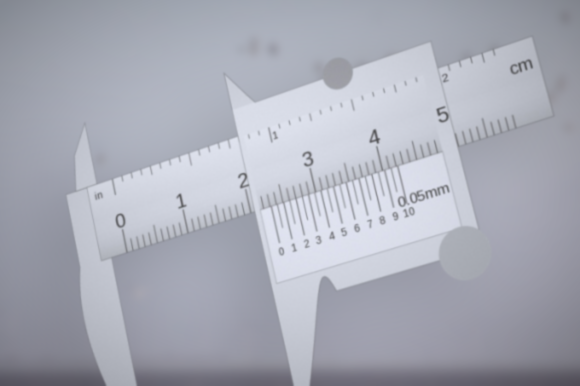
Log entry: 23.2mm
